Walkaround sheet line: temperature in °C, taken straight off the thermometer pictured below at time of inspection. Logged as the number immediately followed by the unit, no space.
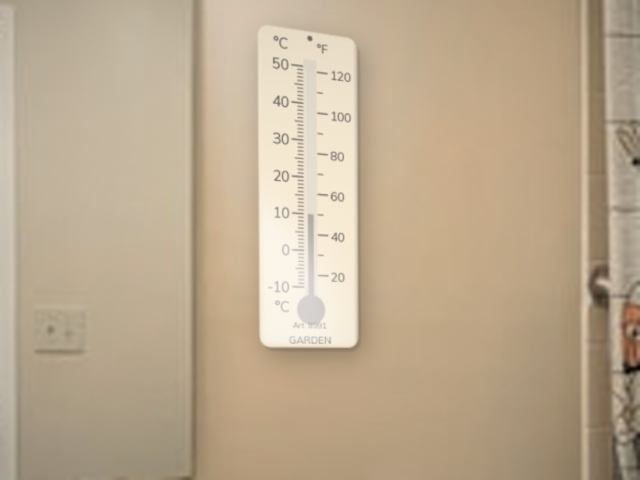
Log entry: 10°C
